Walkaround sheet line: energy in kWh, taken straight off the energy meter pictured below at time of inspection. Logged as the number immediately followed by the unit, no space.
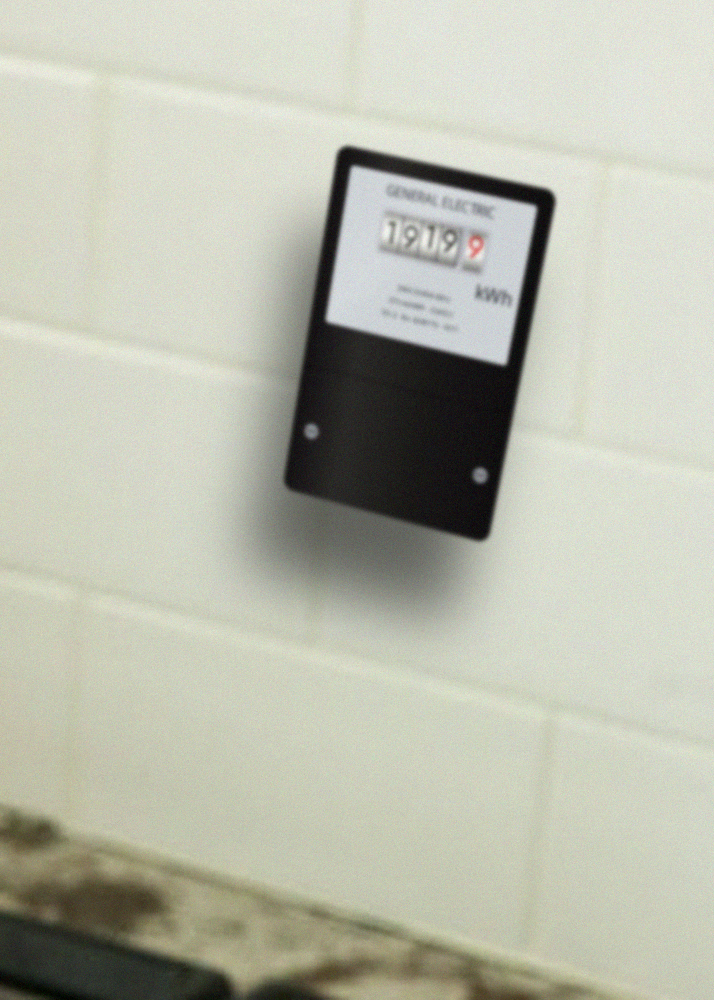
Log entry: 1919.9kWh
